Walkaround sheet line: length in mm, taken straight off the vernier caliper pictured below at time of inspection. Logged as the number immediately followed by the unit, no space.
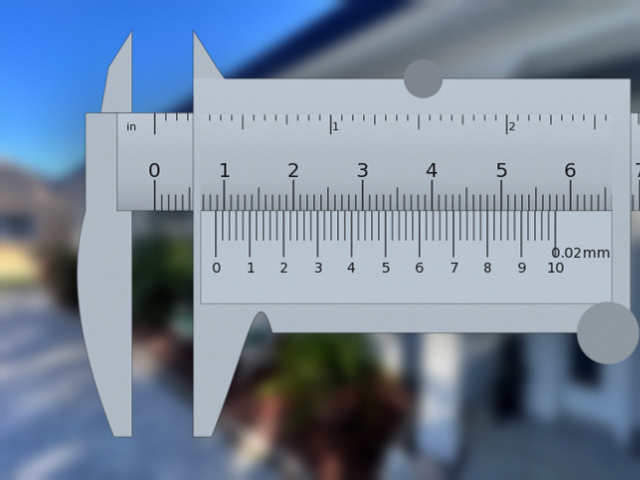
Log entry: 8.8mm
